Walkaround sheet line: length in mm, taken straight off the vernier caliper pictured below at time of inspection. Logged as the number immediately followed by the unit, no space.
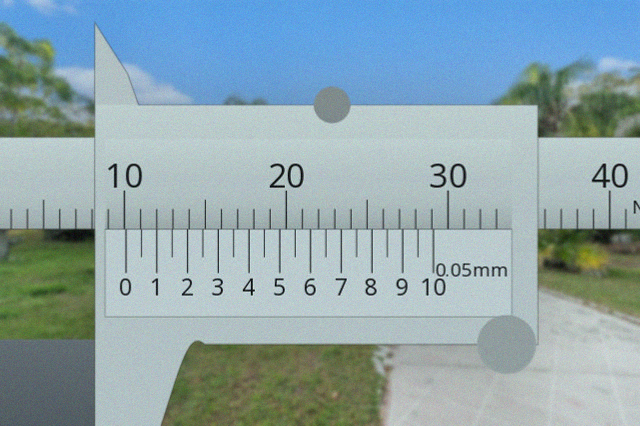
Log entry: 10.1mm
